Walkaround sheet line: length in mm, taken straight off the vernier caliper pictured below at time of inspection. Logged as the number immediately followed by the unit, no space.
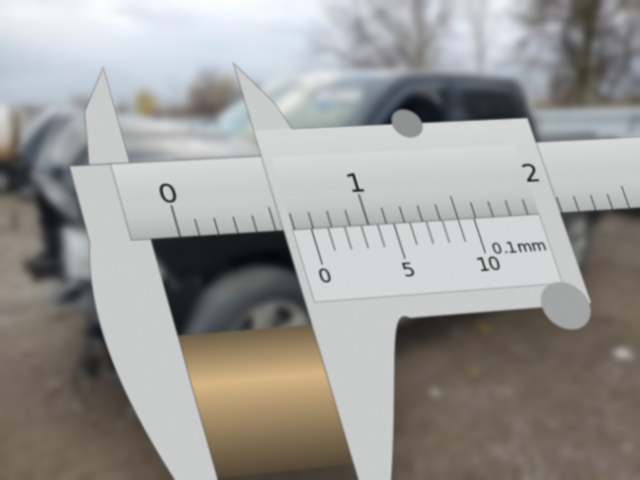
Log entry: 6.9mm
